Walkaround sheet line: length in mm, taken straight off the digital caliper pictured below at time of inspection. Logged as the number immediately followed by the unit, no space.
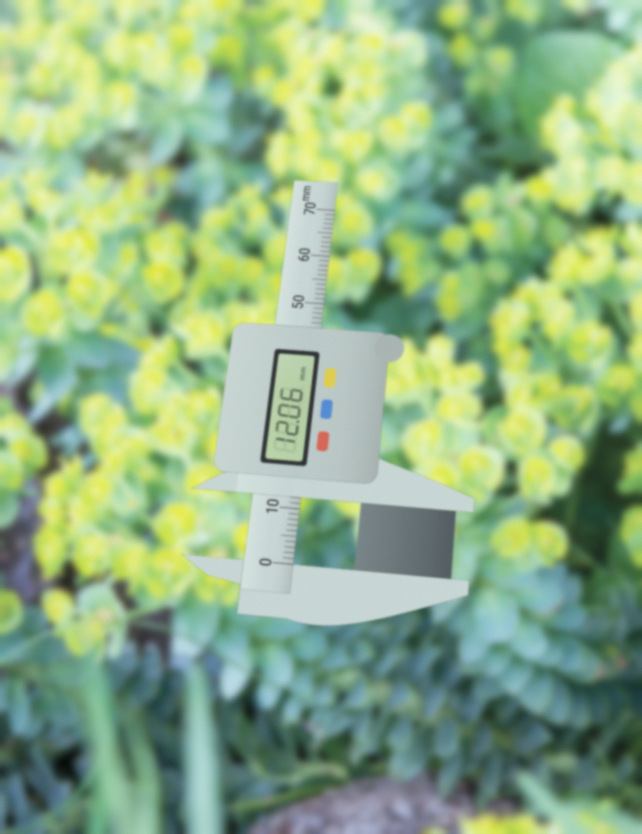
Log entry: 12.06mm
